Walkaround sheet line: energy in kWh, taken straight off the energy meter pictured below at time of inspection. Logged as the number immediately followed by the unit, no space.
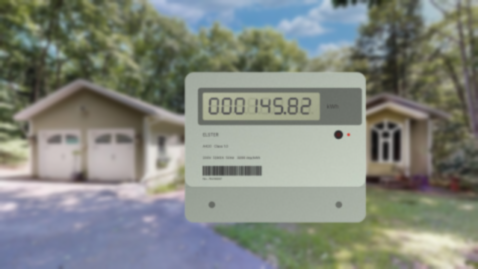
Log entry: 145.82kWh
